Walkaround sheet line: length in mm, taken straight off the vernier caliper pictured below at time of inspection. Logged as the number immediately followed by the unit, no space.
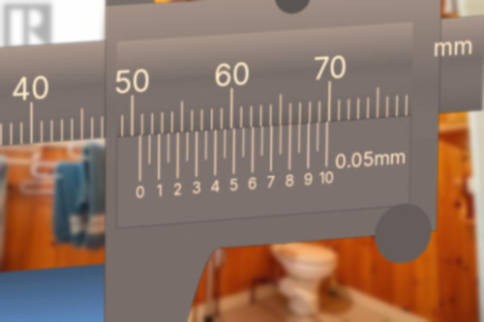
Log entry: 50.8mm
